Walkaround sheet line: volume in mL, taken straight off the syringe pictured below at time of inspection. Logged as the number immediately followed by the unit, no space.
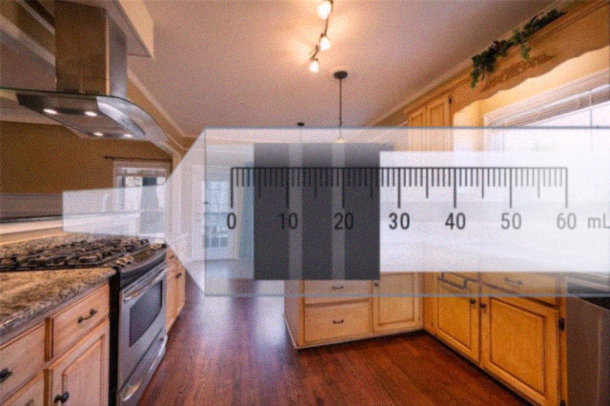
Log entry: 4mL
